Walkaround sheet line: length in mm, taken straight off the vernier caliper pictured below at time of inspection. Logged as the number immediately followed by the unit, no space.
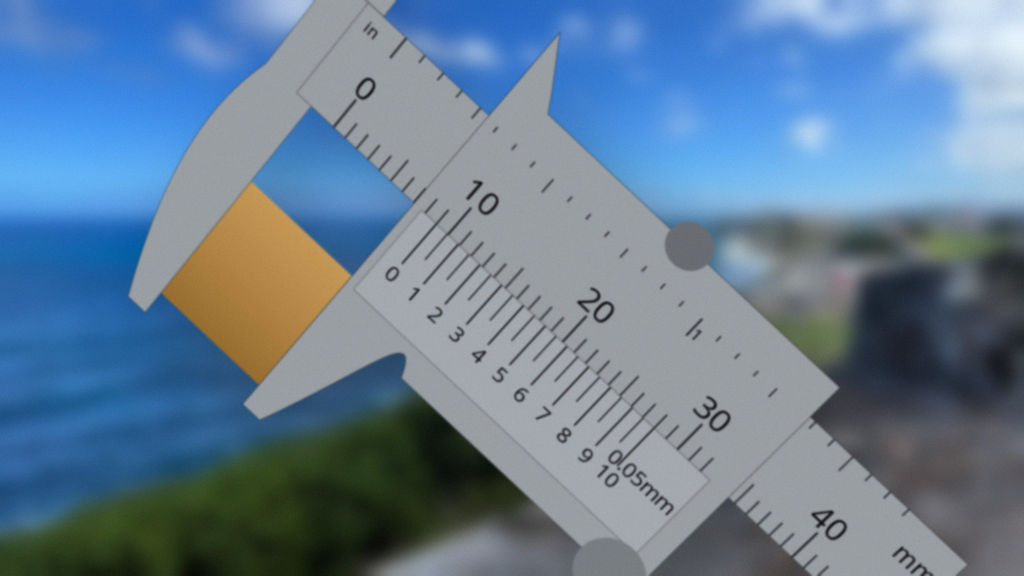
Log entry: 9.0mm
